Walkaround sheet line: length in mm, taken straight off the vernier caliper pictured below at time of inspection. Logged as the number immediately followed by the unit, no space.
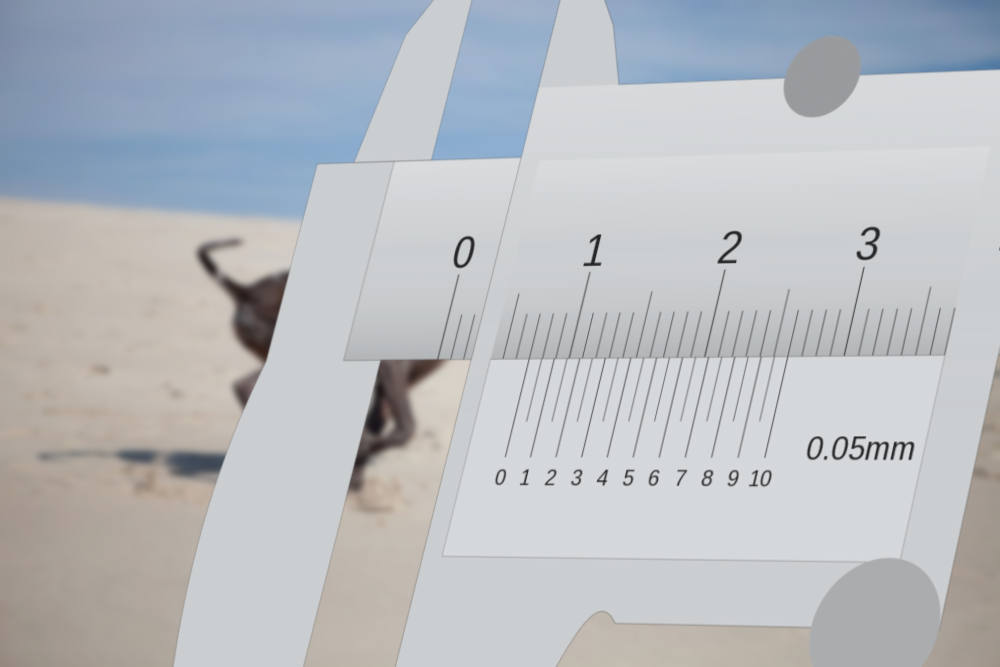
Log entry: 7.0mm
